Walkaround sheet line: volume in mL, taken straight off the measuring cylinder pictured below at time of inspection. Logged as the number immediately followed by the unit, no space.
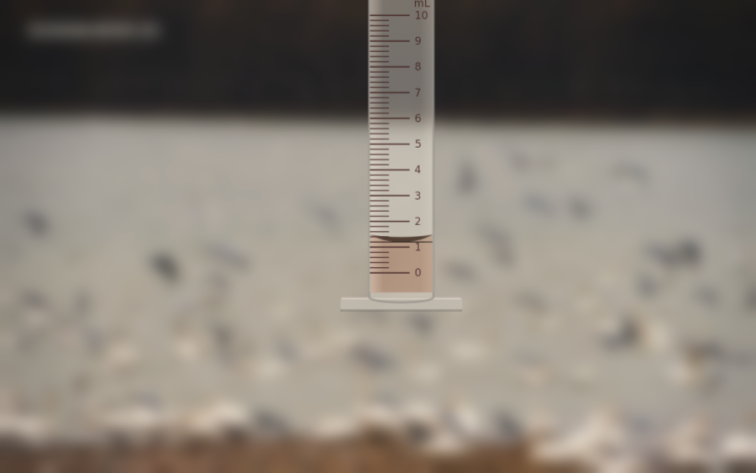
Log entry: 1.2mL
